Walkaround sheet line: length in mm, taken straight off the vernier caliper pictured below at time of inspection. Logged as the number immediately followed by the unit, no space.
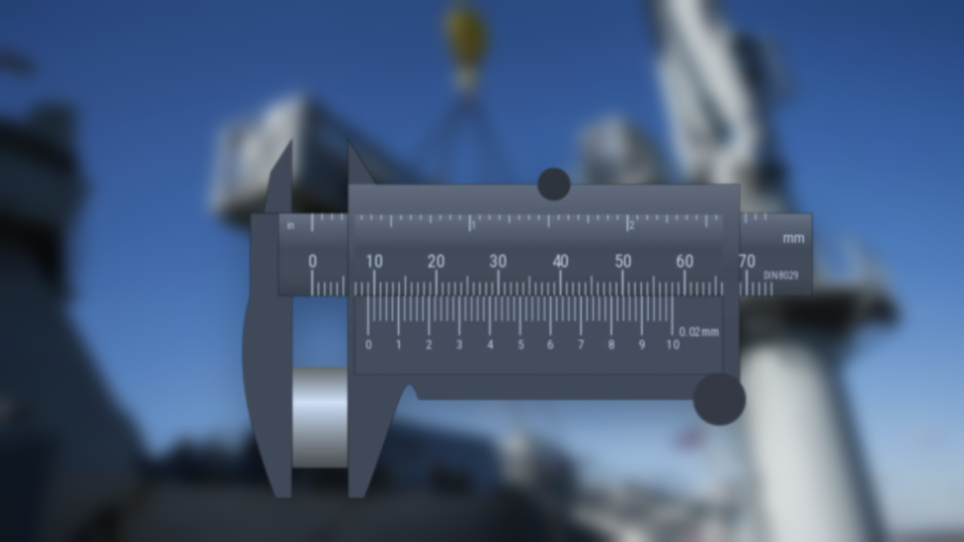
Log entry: 9.0mm
